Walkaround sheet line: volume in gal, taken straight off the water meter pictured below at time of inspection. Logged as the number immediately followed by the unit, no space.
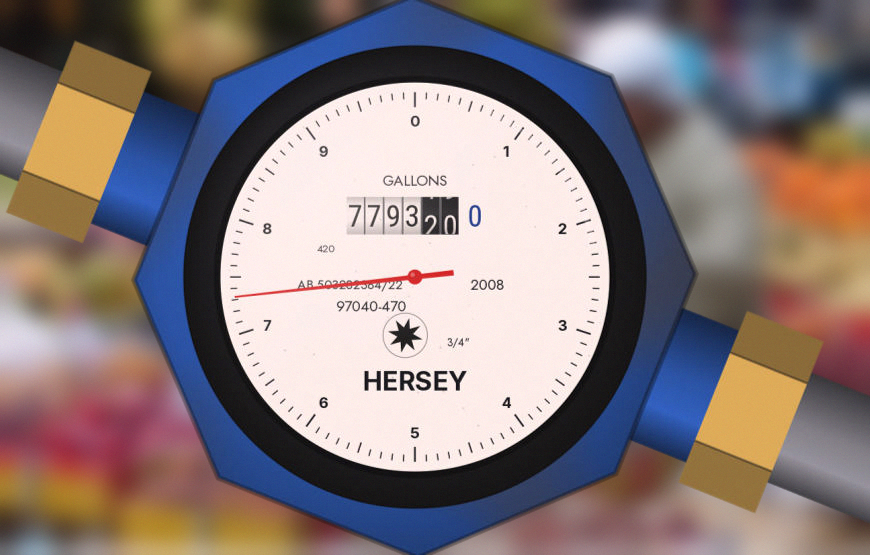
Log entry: 7793197.3gal
